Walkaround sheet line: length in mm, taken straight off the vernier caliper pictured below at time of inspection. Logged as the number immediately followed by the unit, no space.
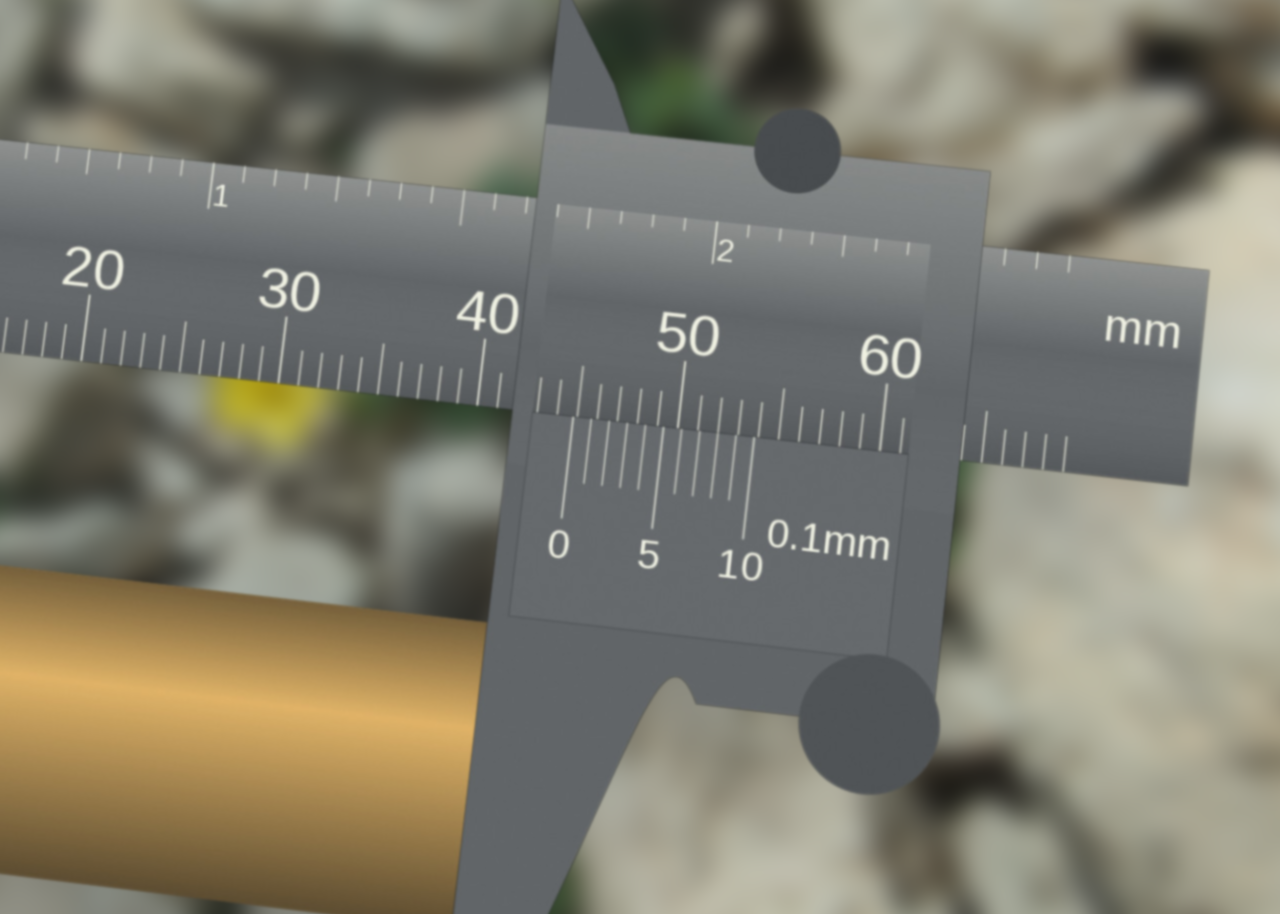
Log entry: 44.8mm
